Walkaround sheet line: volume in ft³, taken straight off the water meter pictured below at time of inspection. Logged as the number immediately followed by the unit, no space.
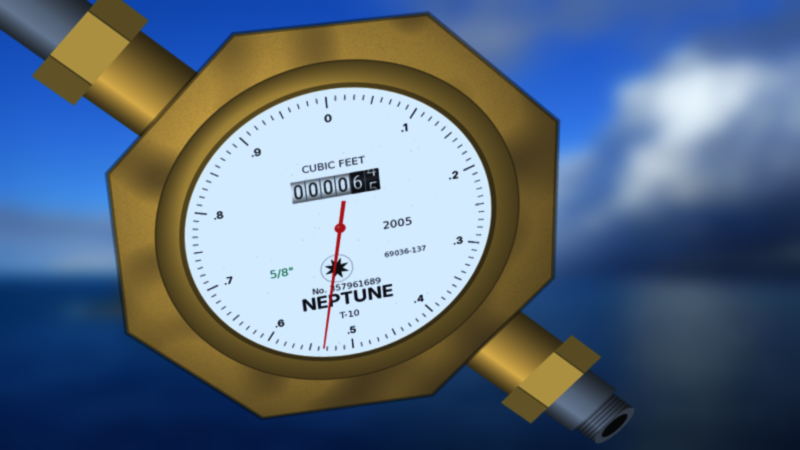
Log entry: 64.53ft³
